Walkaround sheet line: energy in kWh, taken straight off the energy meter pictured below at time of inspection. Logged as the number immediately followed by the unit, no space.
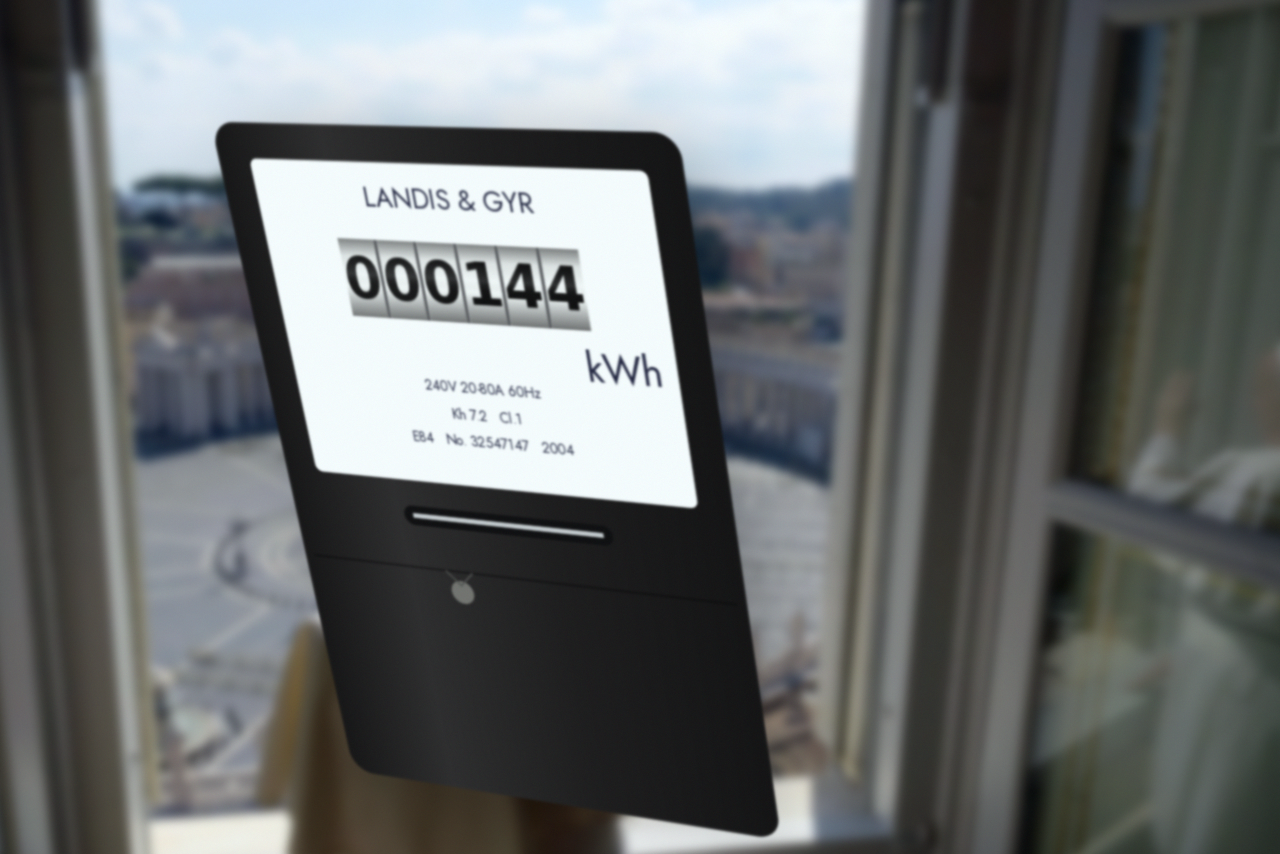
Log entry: 144kWh
